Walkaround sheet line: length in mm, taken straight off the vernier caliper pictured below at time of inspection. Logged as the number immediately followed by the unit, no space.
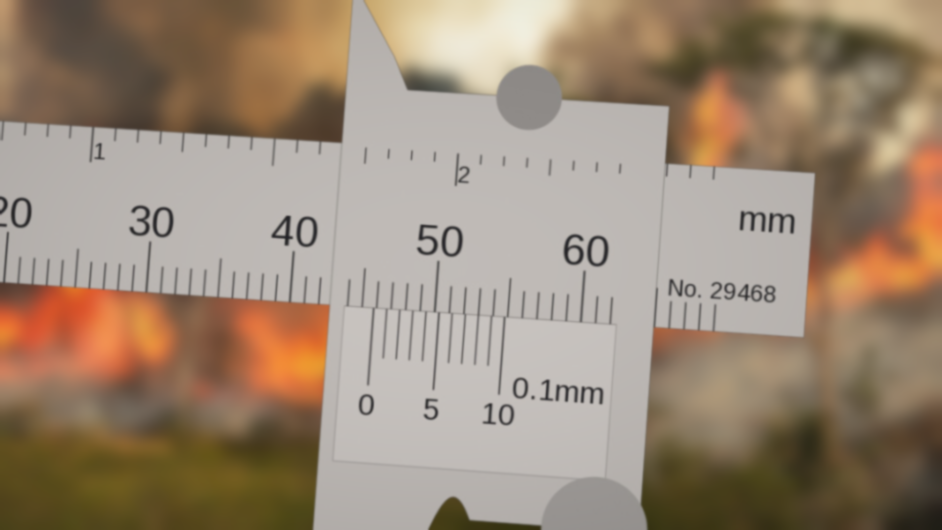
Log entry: 45.8mm
